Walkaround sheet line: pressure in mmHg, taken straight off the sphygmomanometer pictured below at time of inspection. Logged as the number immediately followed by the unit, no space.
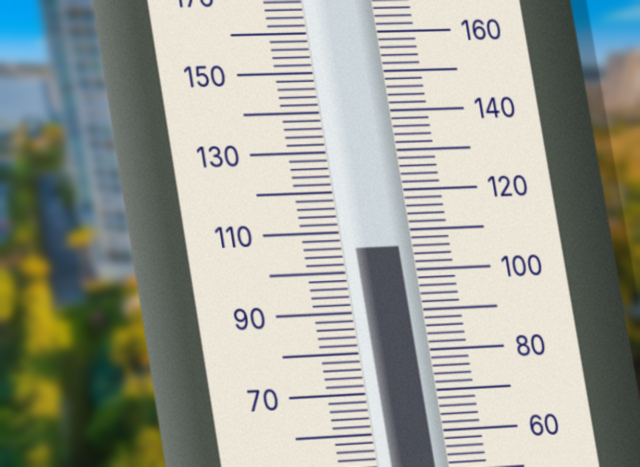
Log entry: 106mmHg
